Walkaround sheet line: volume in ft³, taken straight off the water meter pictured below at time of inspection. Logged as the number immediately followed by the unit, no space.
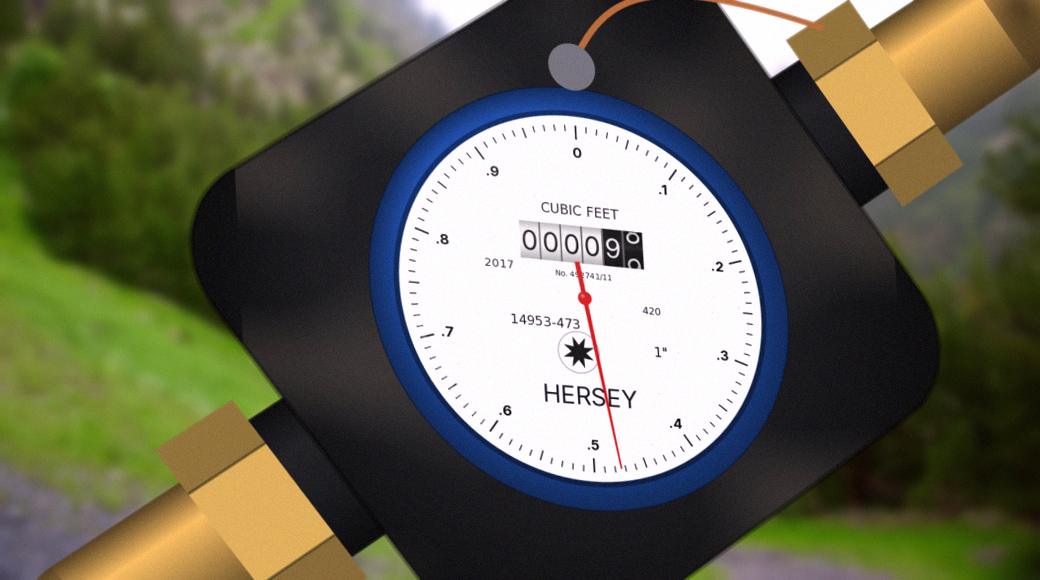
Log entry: 98.47ft³
